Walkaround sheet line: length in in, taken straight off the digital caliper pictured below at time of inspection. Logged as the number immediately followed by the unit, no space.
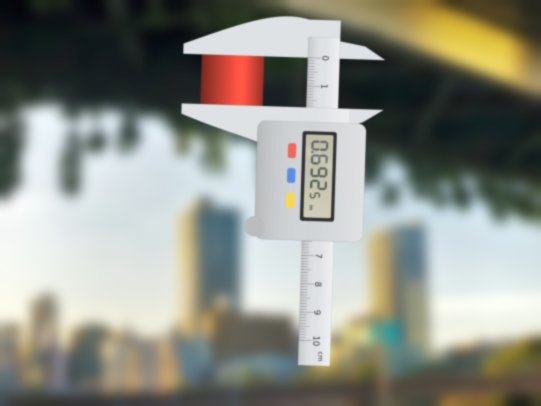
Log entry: 0.6925in
